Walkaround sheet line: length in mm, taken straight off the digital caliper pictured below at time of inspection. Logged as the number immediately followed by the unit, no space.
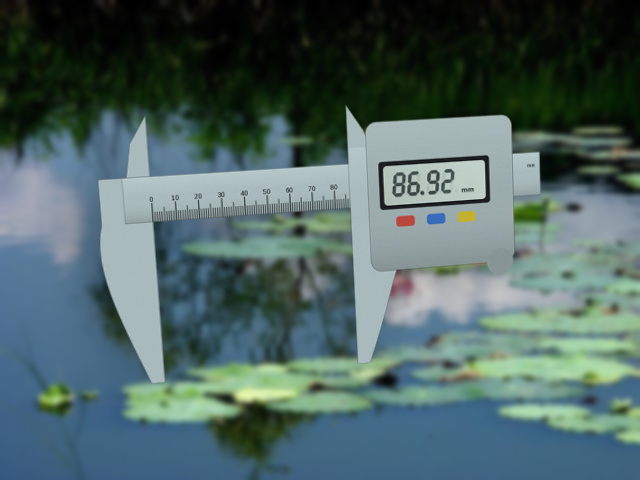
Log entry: 86.92mm
